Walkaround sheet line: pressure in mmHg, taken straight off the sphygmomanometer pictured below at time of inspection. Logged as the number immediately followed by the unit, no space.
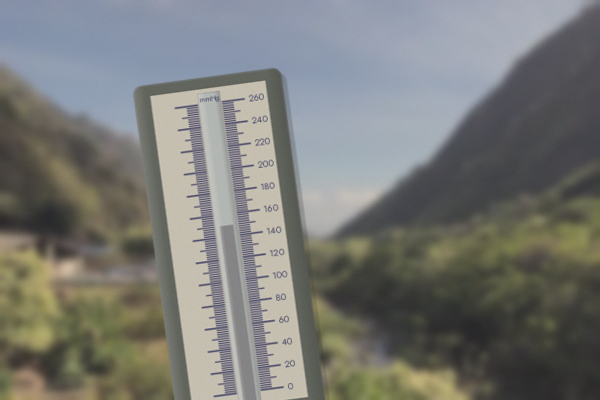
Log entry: 150mmHg
